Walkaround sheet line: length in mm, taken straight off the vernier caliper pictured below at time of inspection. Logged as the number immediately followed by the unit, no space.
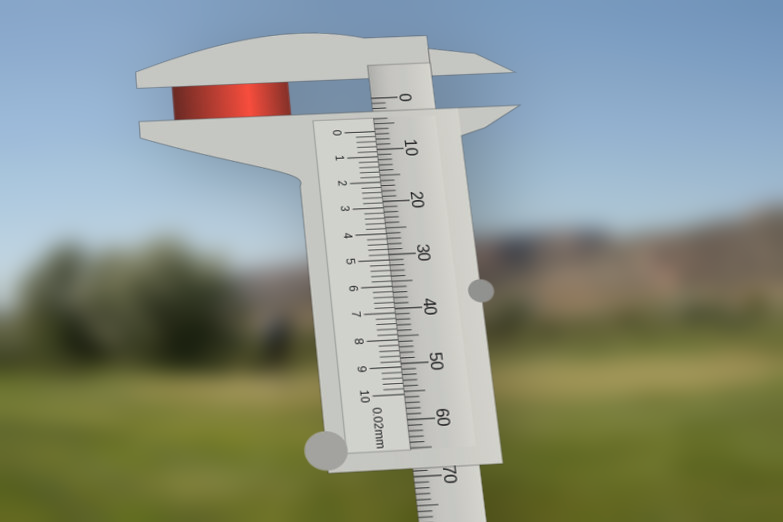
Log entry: 6.5mm
